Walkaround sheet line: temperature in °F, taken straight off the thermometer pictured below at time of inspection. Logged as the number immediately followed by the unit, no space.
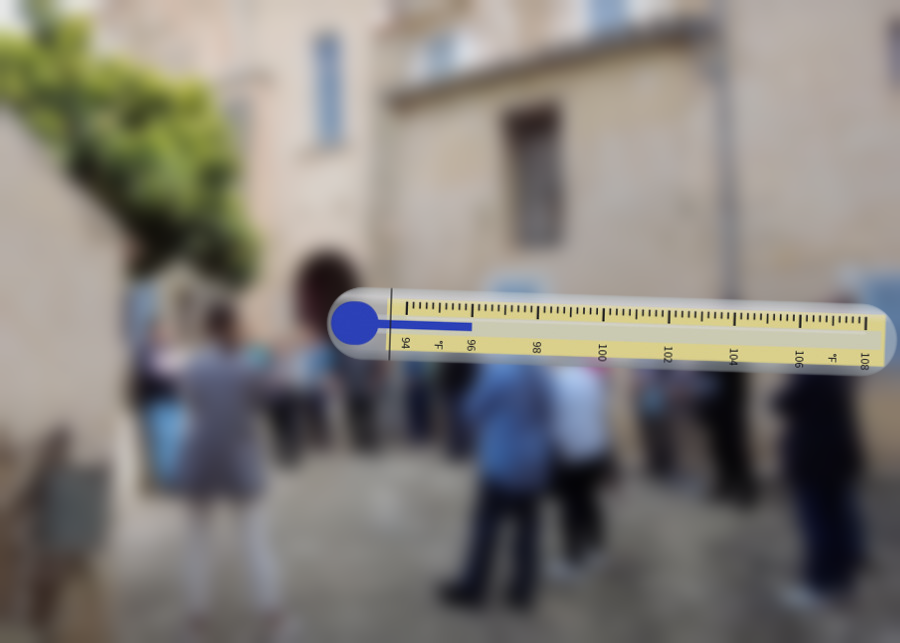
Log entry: 96°F
